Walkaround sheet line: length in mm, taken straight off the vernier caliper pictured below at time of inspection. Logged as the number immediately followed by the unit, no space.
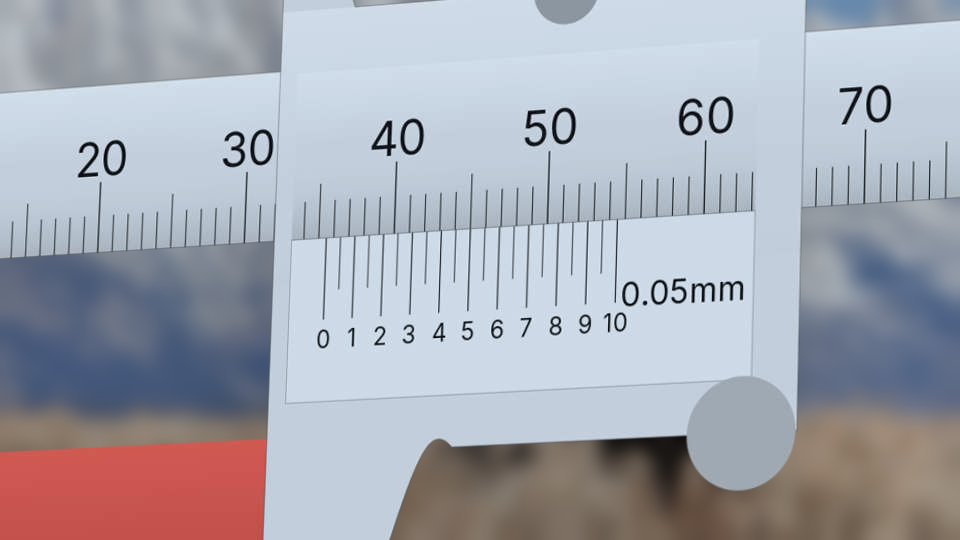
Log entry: 35.5mm
